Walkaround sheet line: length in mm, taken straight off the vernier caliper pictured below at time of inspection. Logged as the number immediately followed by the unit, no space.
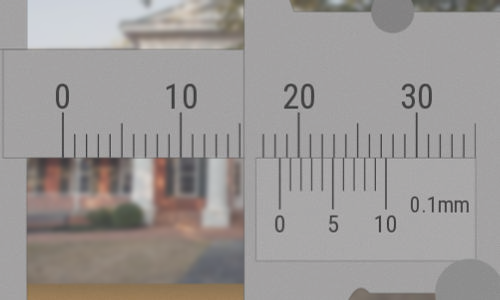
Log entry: 18.4mm
